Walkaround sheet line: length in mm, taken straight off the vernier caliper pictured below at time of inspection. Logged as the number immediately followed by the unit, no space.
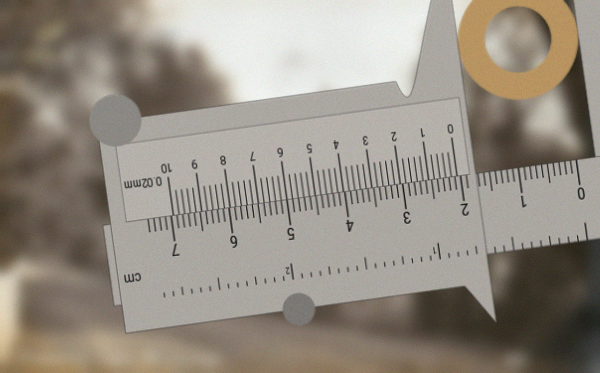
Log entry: 20.6mm
